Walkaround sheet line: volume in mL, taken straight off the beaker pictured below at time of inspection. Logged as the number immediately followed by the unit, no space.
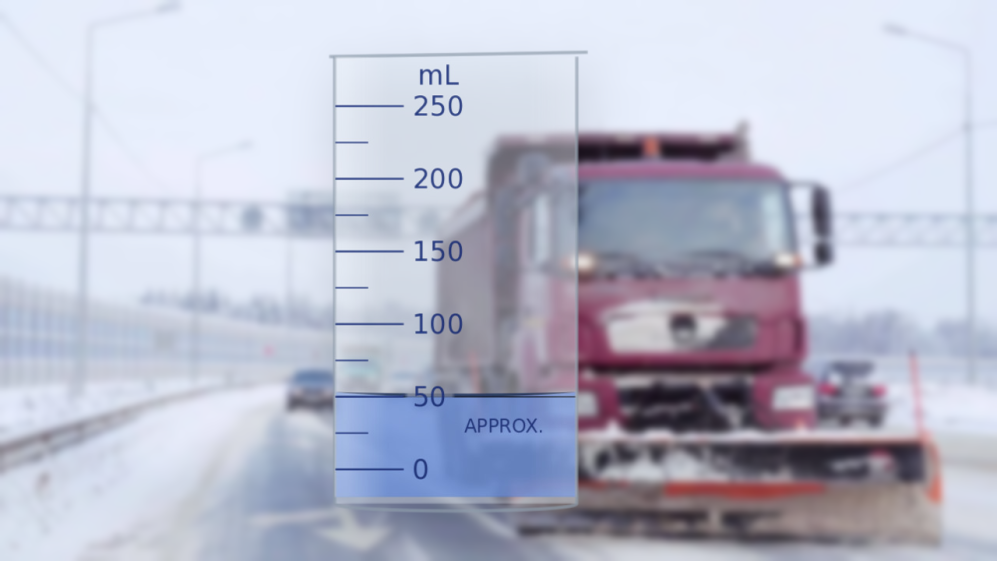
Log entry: 50mL
